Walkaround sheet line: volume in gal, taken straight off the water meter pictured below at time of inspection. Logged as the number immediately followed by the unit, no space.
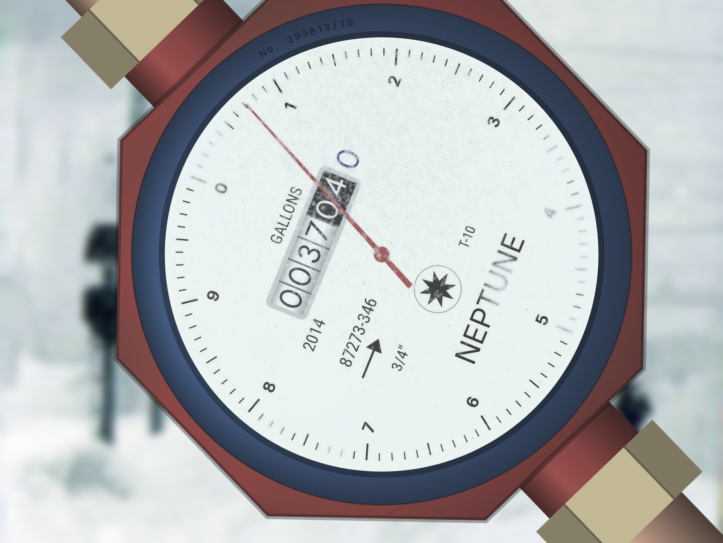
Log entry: 37040.7gal
